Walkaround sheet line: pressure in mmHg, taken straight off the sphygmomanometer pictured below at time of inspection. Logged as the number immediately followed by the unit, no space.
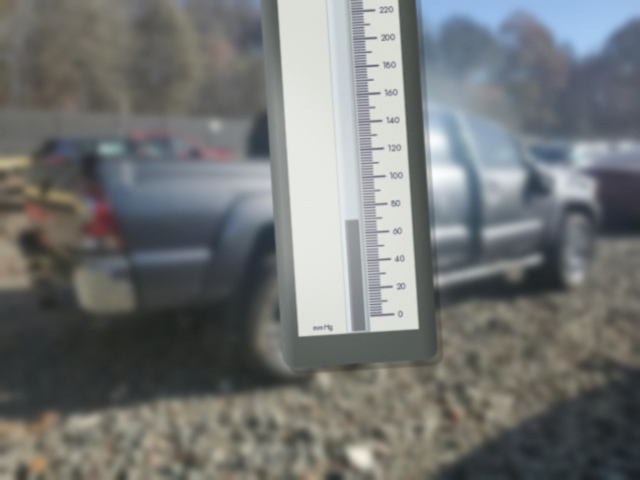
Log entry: 70mmHg
